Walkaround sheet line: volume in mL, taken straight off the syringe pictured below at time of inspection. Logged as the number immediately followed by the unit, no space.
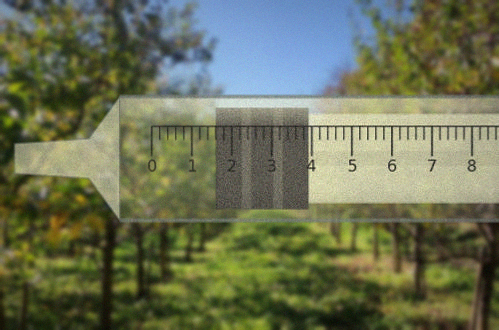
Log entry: 1.6mL
